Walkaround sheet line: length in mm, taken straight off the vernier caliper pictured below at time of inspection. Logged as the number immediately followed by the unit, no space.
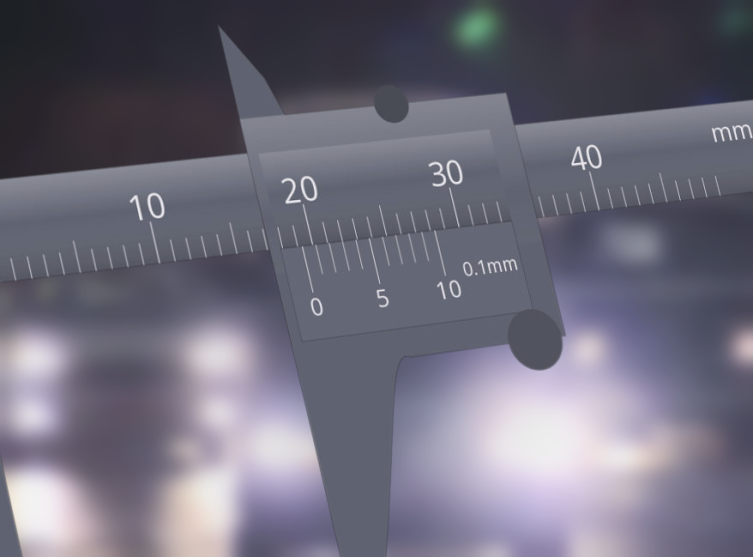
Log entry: 19.3mm
